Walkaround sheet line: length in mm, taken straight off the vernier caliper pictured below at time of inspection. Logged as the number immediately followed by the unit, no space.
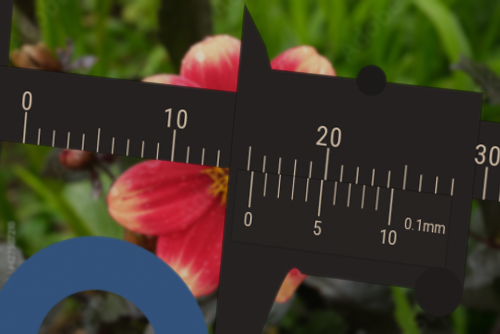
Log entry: 15.3mm
